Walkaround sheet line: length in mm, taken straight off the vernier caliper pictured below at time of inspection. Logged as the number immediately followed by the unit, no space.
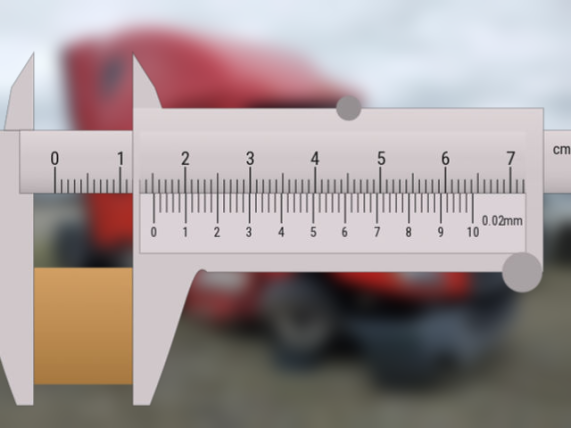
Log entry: 15.2mm
